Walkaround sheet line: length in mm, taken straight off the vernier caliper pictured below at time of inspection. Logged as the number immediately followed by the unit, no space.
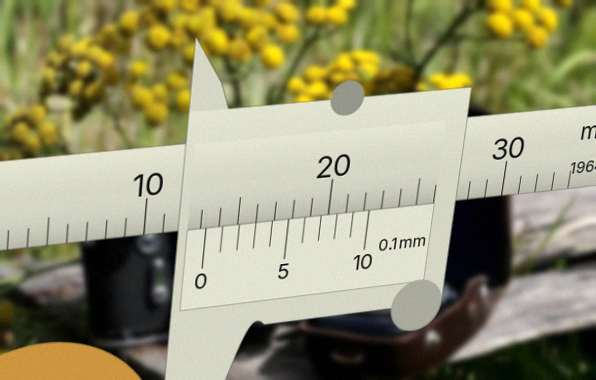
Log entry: 13.3mm
